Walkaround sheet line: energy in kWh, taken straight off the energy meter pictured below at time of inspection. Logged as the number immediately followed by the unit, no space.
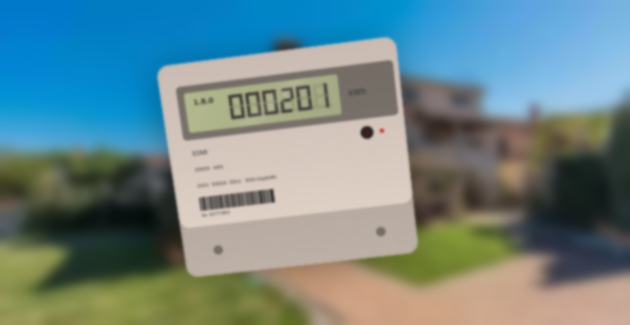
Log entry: 201kWh
